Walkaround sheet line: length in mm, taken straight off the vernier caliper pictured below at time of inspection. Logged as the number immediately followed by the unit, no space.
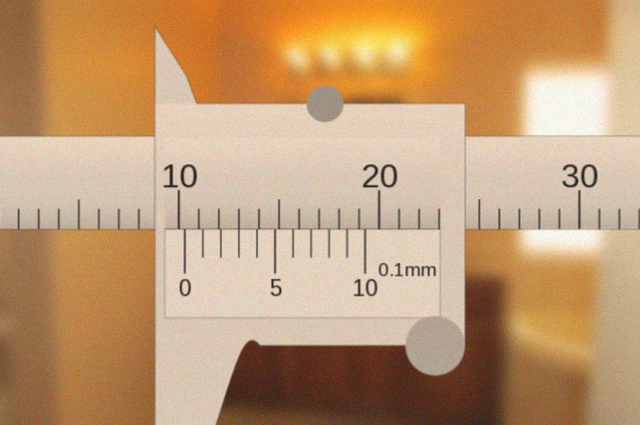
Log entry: 10.3mm
